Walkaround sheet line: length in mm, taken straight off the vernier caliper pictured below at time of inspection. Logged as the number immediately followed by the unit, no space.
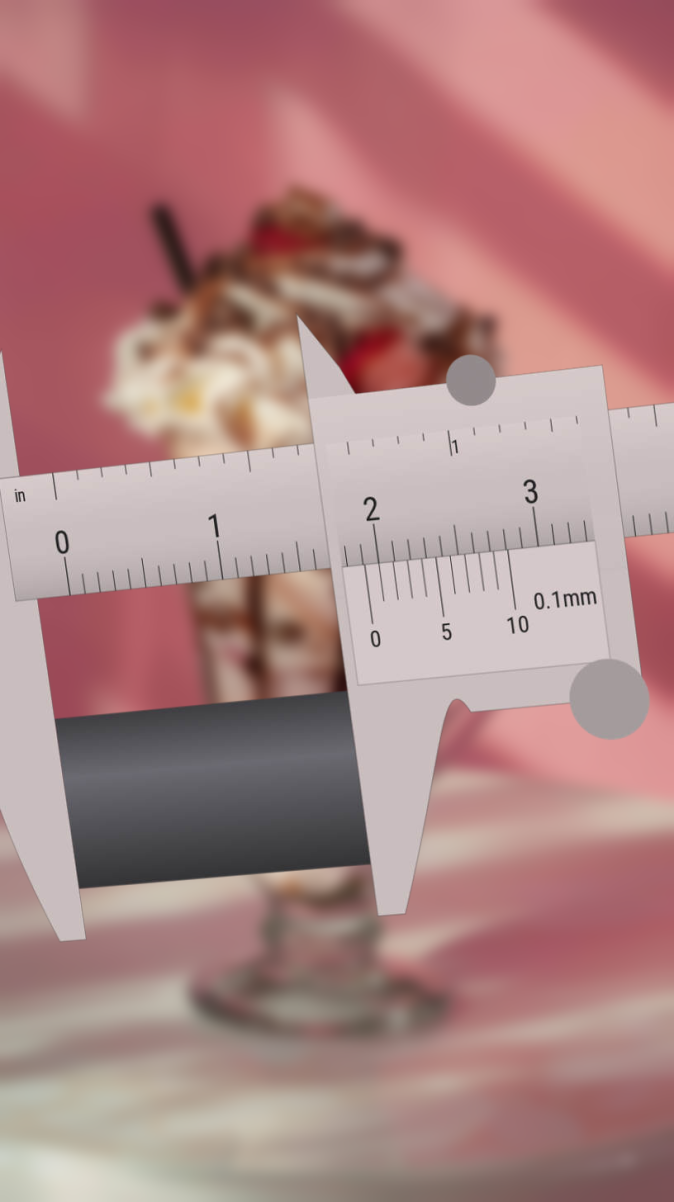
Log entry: 19.1mm
